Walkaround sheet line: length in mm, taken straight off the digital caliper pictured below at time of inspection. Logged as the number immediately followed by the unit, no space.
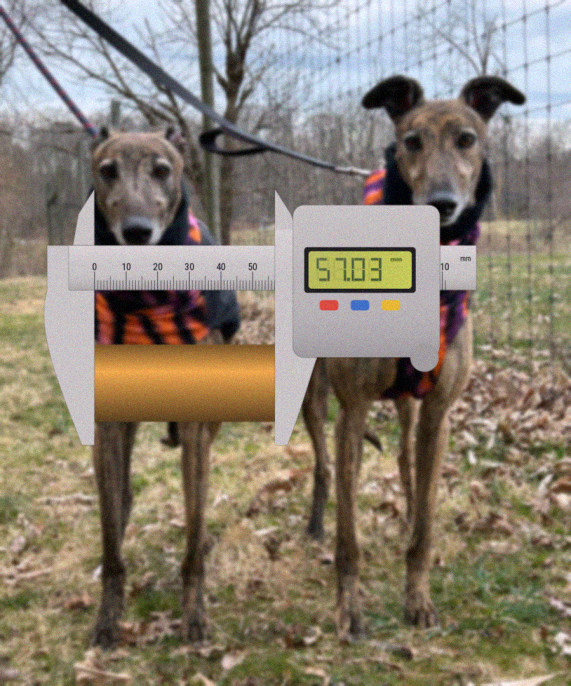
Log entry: 57.03mm
